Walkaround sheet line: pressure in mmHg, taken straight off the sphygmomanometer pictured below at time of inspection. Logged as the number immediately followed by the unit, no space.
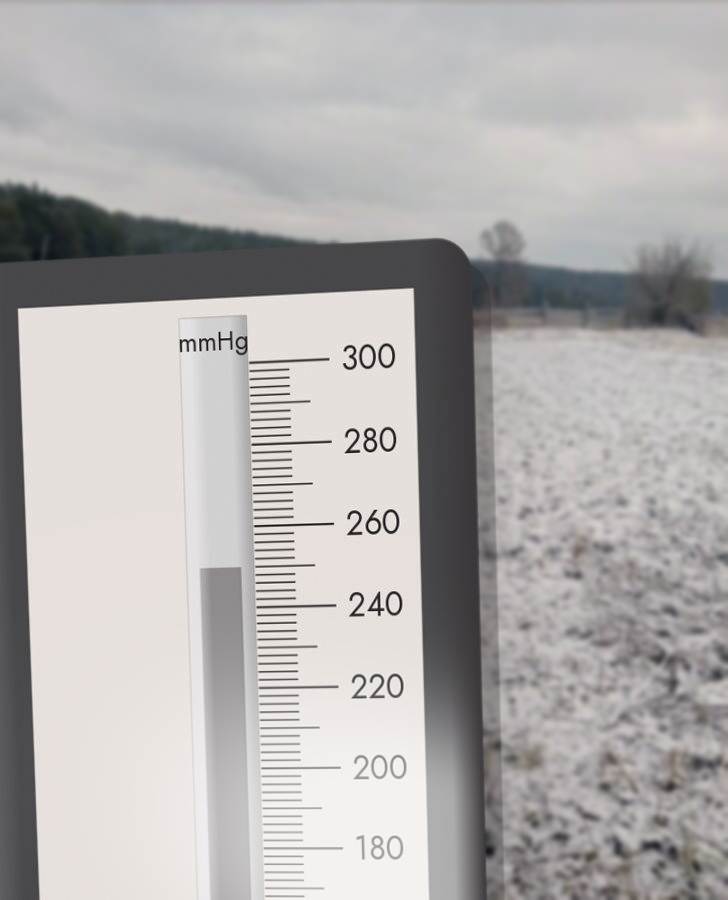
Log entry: 250mmHg
